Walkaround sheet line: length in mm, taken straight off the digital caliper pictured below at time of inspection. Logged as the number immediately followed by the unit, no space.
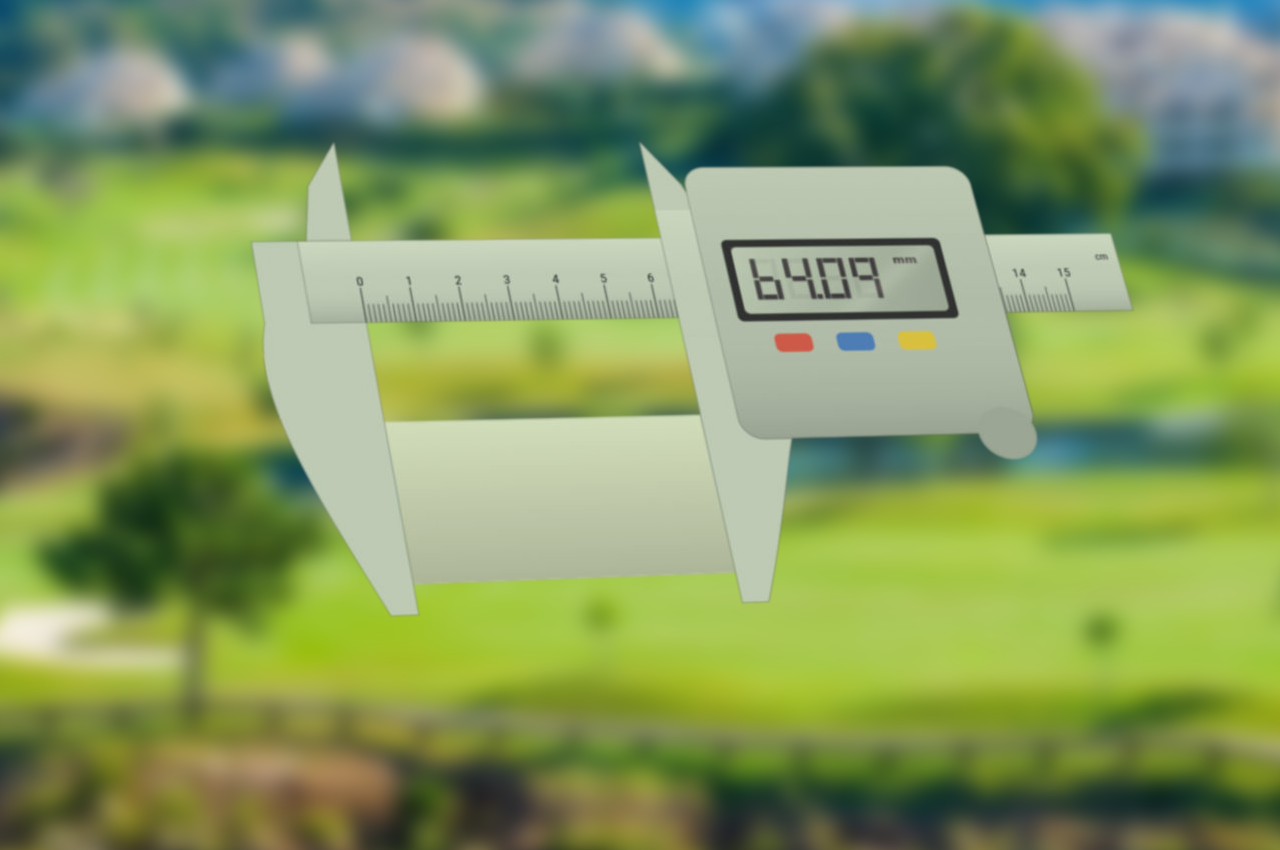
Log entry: 64.09mm
